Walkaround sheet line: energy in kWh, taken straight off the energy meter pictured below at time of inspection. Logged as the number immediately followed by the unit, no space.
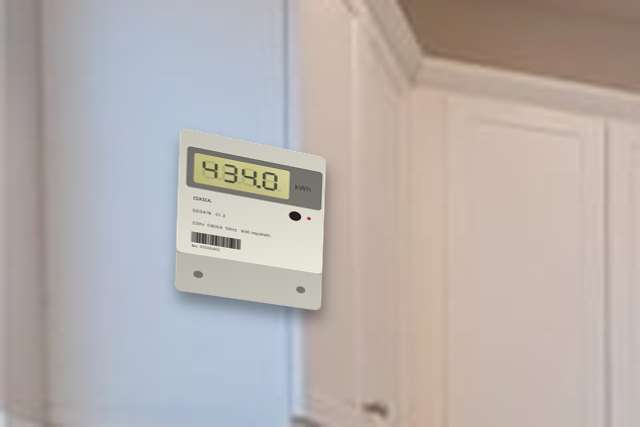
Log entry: 434.0kWh
